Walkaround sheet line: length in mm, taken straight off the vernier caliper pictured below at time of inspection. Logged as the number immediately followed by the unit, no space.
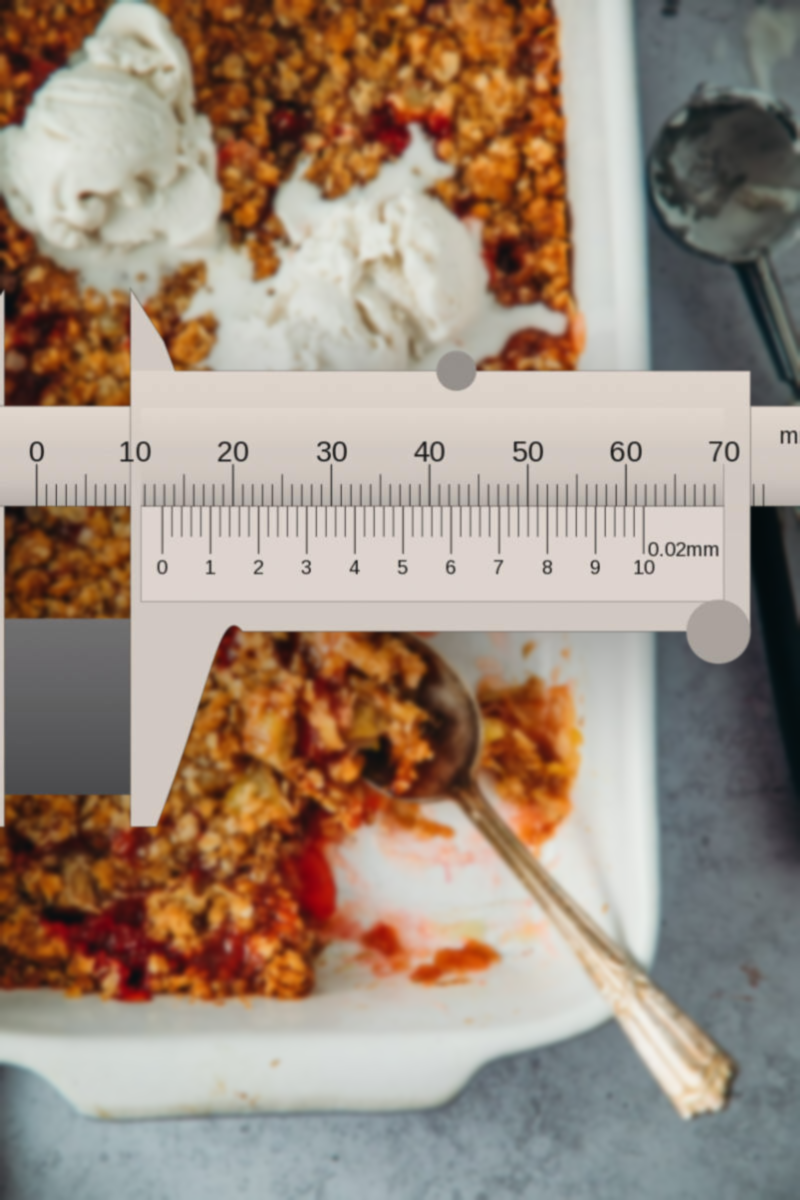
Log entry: 12.8mm
